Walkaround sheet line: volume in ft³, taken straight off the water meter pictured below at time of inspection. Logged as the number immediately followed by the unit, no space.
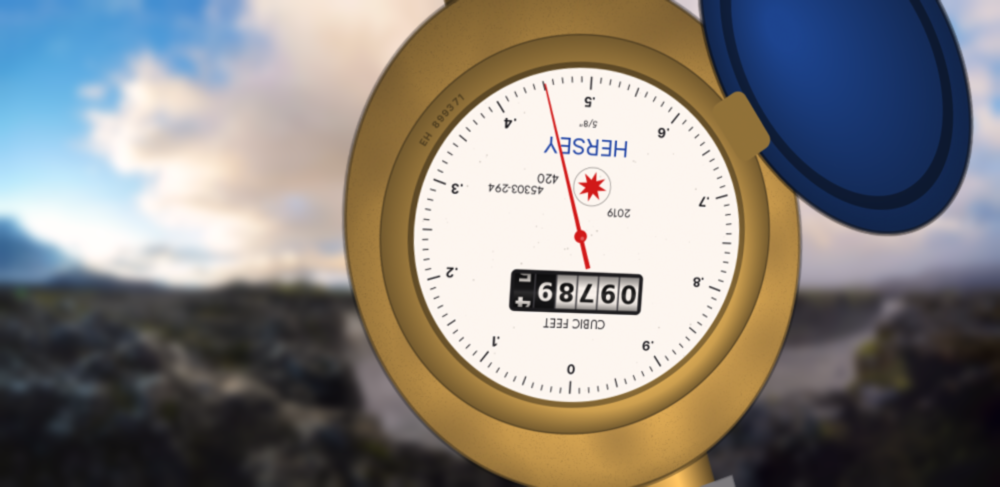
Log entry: 97894.45ft³
